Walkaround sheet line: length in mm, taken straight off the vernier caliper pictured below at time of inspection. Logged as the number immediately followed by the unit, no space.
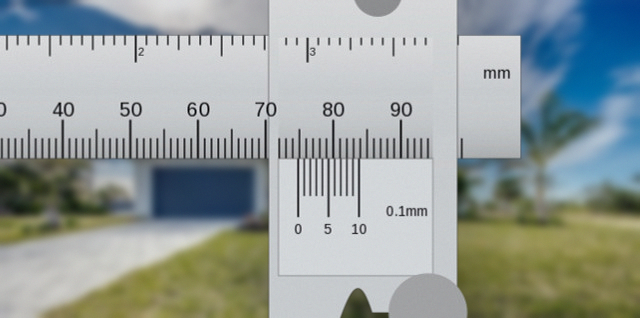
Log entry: 74.8mm
